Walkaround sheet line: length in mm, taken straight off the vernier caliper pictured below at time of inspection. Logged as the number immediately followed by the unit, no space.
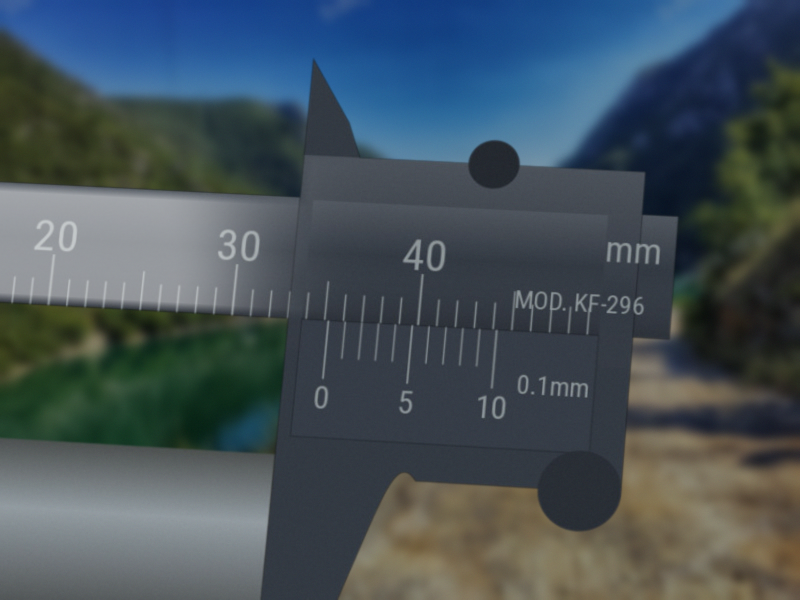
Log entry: 35.2mm
